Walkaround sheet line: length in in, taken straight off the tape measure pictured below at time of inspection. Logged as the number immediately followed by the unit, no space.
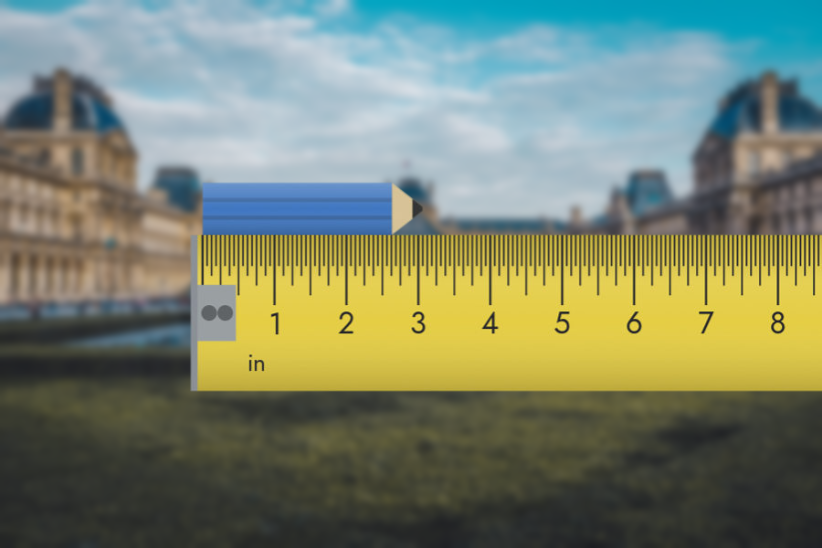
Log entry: 3.0625in
